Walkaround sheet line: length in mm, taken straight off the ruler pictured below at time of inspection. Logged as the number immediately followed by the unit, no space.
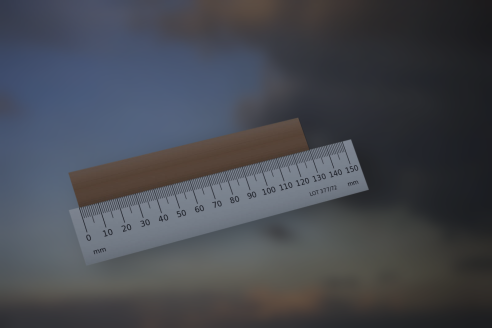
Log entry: 130mm
